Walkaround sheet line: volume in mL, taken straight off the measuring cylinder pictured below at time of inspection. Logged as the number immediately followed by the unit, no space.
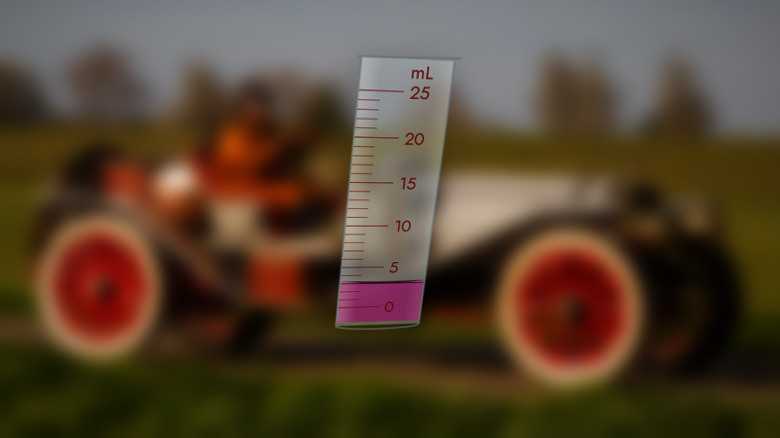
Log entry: 3mL
